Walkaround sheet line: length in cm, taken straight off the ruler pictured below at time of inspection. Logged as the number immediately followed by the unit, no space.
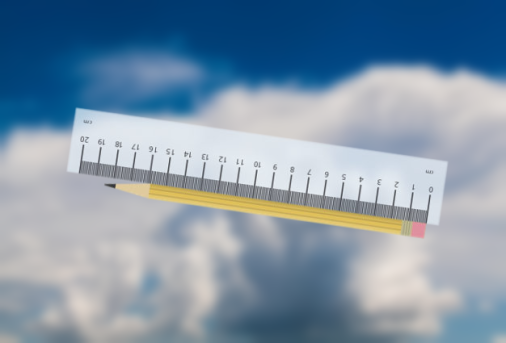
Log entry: 18.5cm
